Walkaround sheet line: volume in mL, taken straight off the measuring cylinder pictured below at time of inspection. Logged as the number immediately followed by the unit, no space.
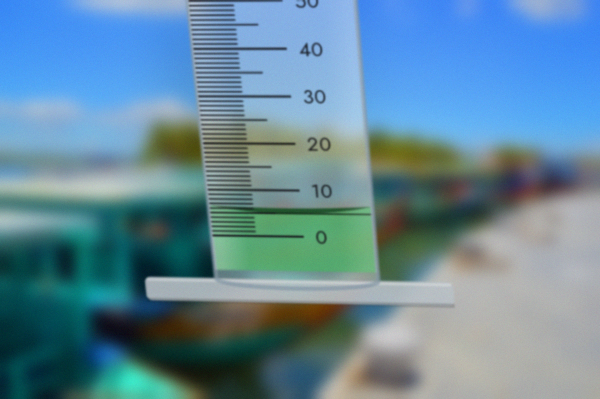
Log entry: 5mL
